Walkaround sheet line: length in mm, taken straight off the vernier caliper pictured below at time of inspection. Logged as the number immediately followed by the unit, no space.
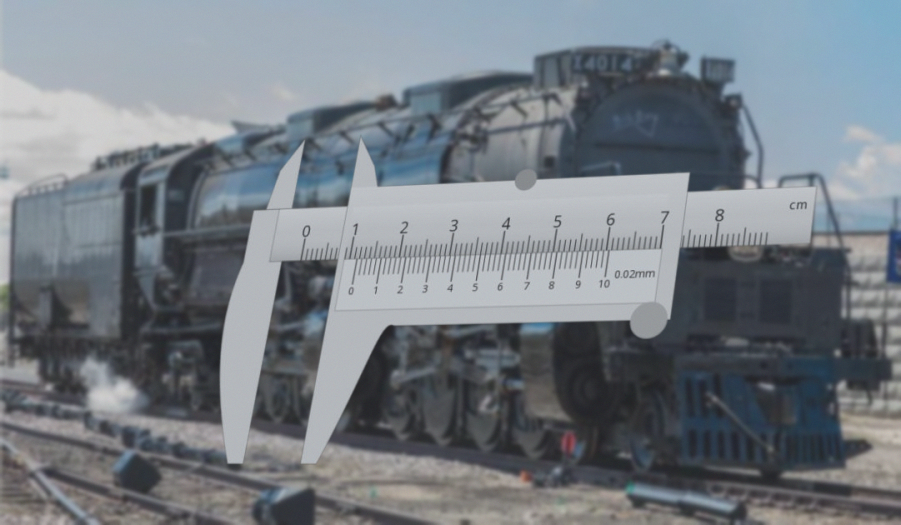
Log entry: 11.5mm
